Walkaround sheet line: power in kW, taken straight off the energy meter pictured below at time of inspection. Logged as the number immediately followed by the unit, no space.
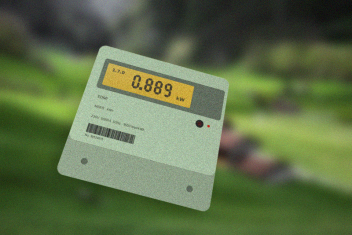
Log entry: 0.889kW
